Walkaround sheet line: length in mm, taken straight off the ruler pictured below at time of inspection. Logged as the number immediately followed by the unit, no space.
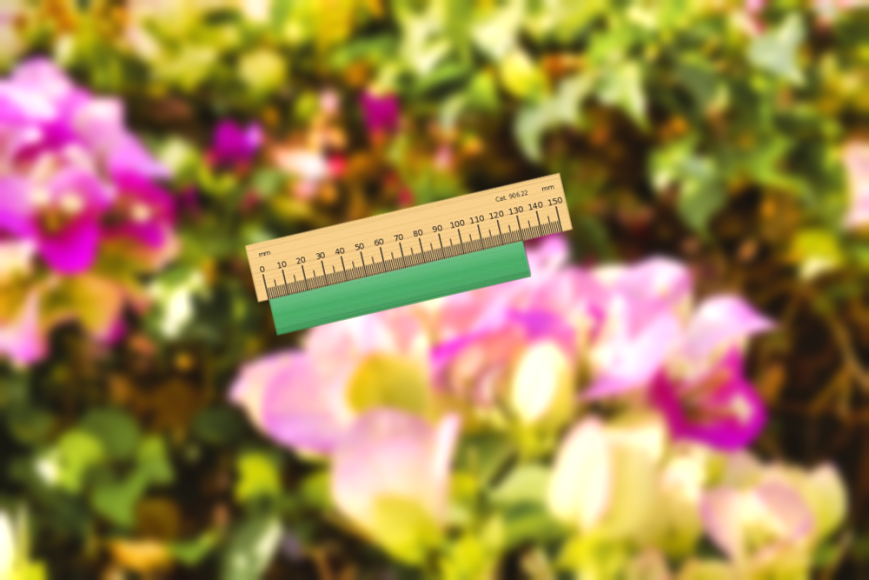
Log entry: 130mm
